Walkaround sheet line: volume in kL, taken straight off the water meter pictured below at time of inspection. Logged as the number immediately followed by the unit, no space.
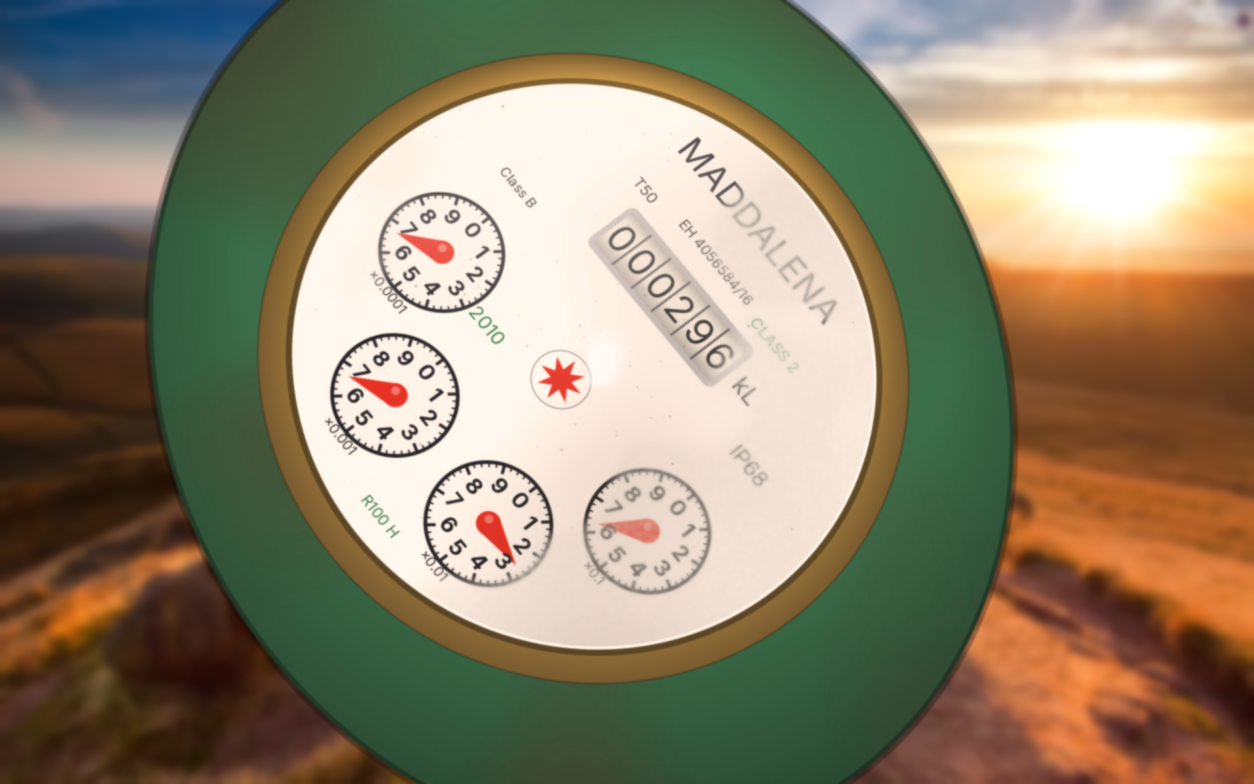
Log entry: 296.6266kL
